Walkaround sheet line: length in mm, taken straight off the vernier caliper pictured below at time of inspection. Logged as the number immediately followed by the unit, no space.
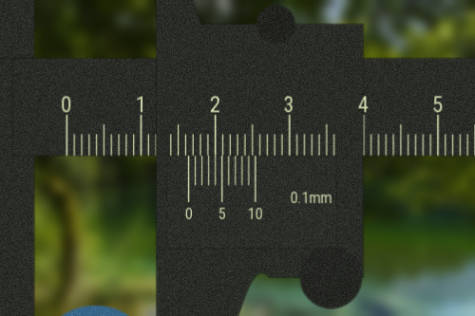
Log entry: 16.4mm
